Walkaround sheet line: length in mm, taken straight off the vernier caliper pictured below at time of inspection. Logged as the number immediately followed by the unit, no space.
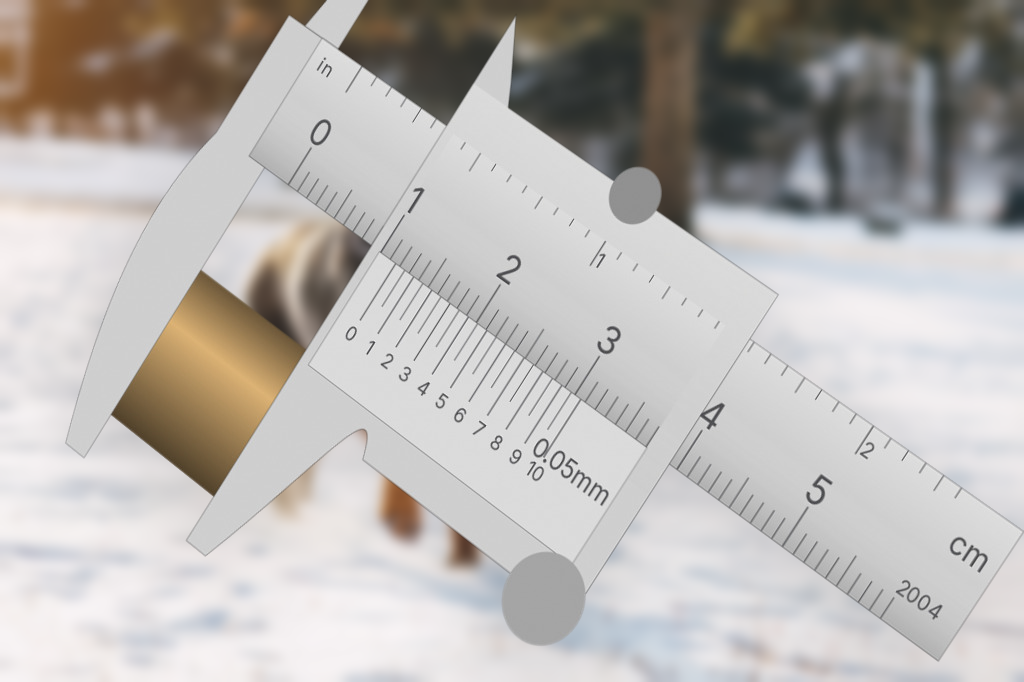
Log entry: 11.6mm
